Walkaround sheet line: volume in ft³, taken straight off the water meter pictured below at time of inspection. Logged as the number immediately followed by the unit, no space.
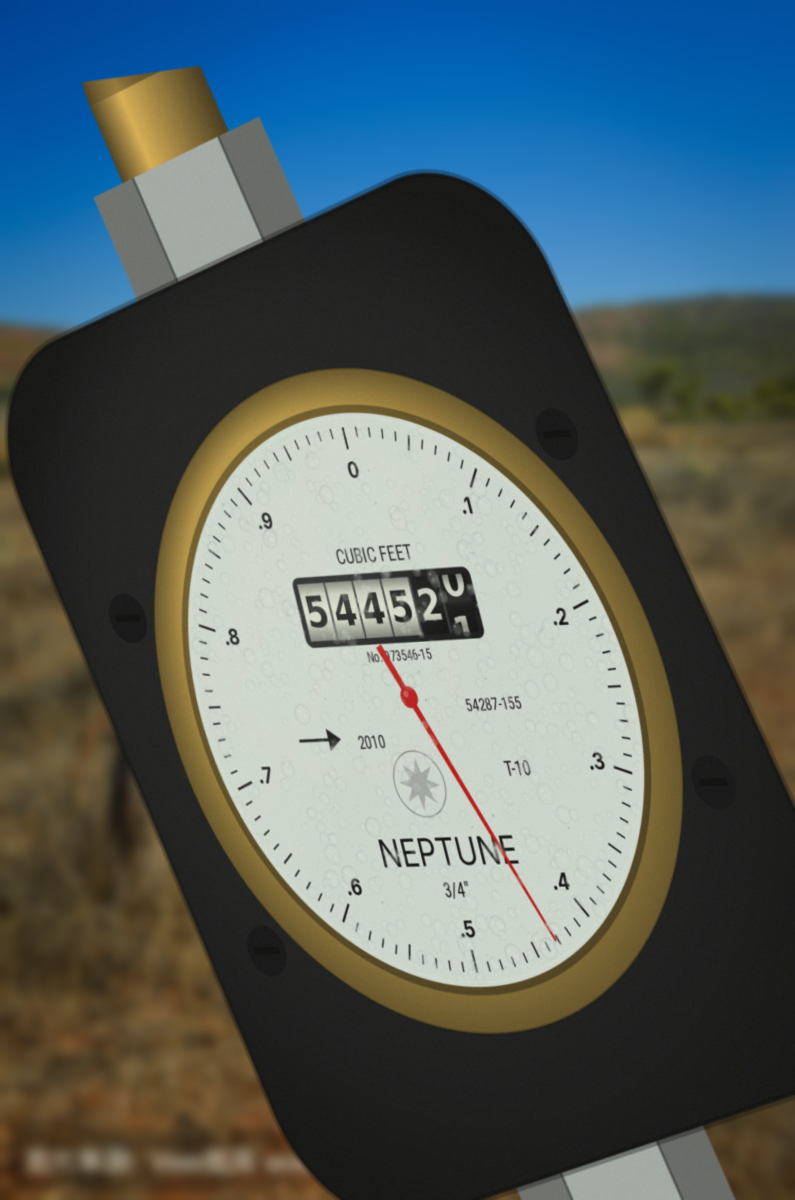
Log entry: 544520.43ft³
